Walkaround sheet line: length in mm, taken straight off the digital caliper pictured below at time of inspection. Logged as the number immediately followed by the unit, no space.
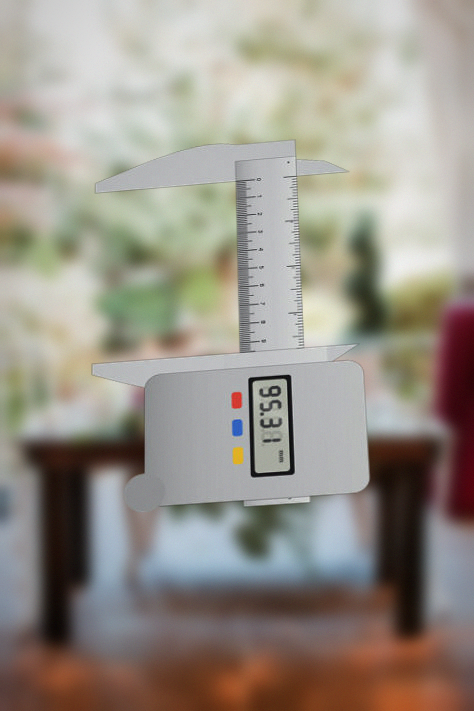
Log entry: 95.31mm
